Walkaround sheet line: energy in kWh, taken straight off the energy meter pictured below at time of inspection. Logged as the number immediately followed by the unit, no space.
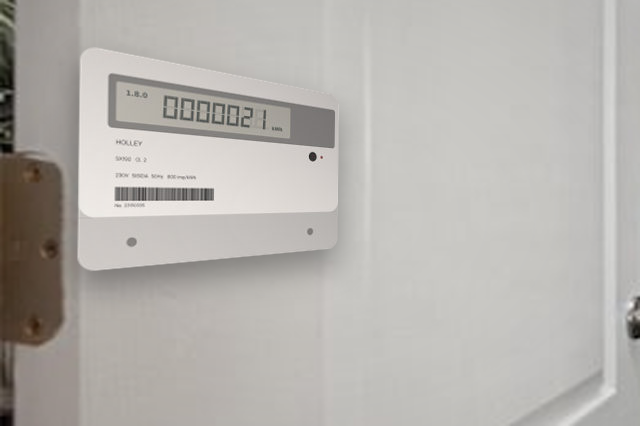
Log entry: 21kWh
